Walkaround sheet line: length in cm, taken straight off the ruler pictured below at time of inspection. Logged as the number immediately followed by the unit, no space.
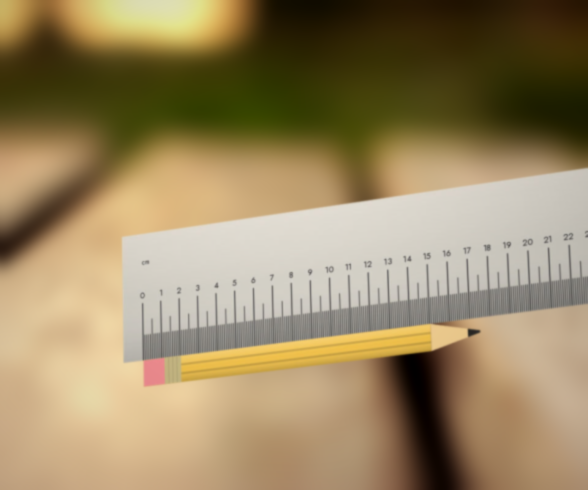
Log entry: 17.5cm
